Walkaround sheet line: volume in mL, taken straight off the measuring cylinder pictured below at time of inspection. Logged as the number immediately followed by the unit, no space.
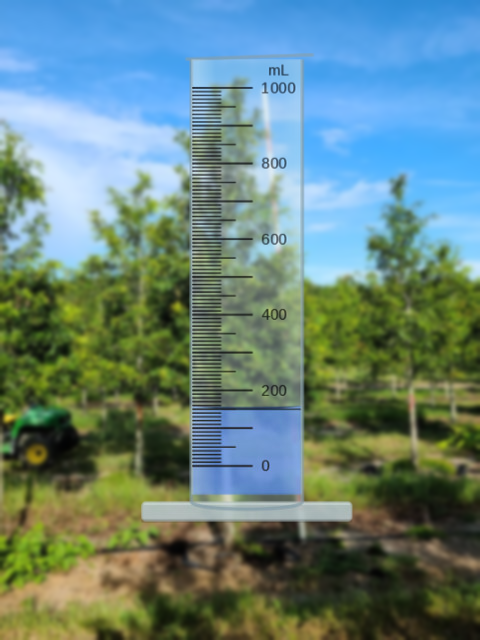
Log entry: 150mL
